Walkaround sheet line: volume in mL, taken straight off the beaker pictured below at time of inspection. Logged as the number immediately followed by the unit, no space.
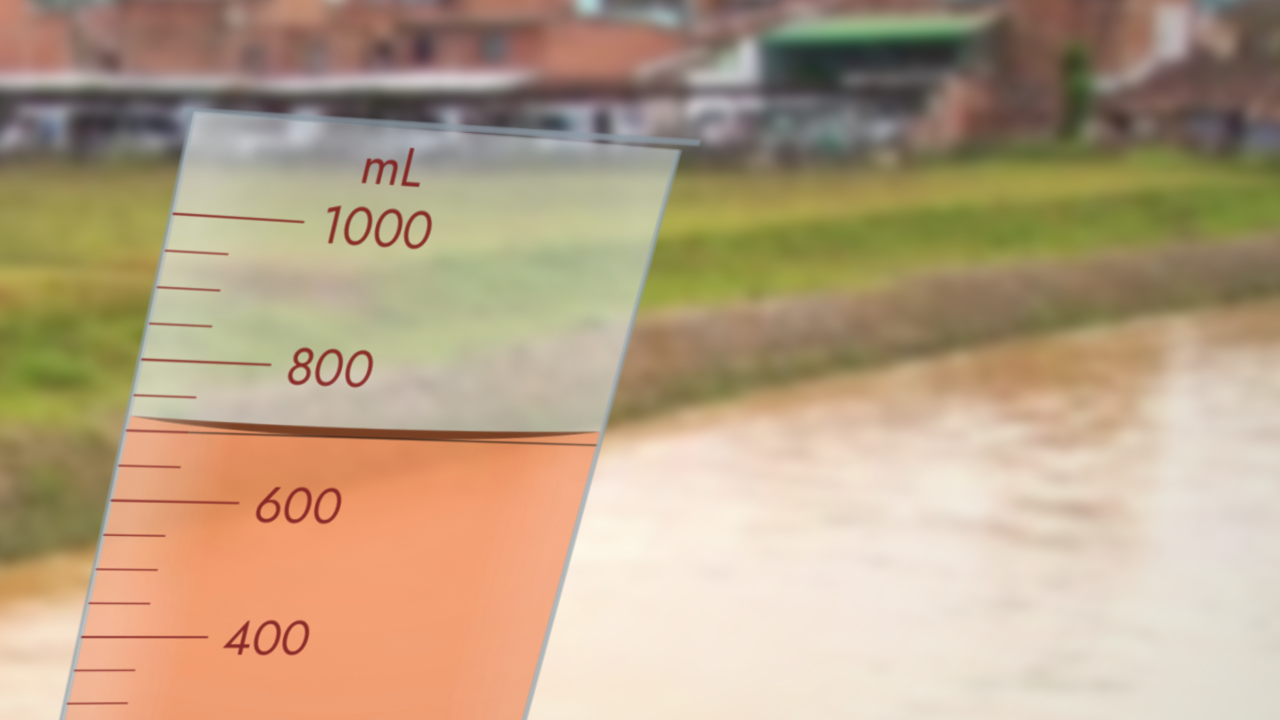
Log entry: 700mL
